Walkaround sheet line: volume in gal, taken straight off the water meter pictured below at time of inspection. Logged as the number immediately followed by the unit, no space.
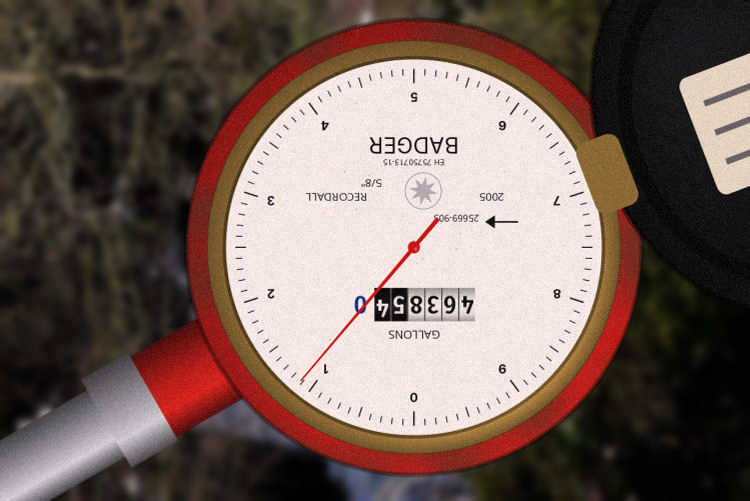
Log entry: 4638541.1gal
